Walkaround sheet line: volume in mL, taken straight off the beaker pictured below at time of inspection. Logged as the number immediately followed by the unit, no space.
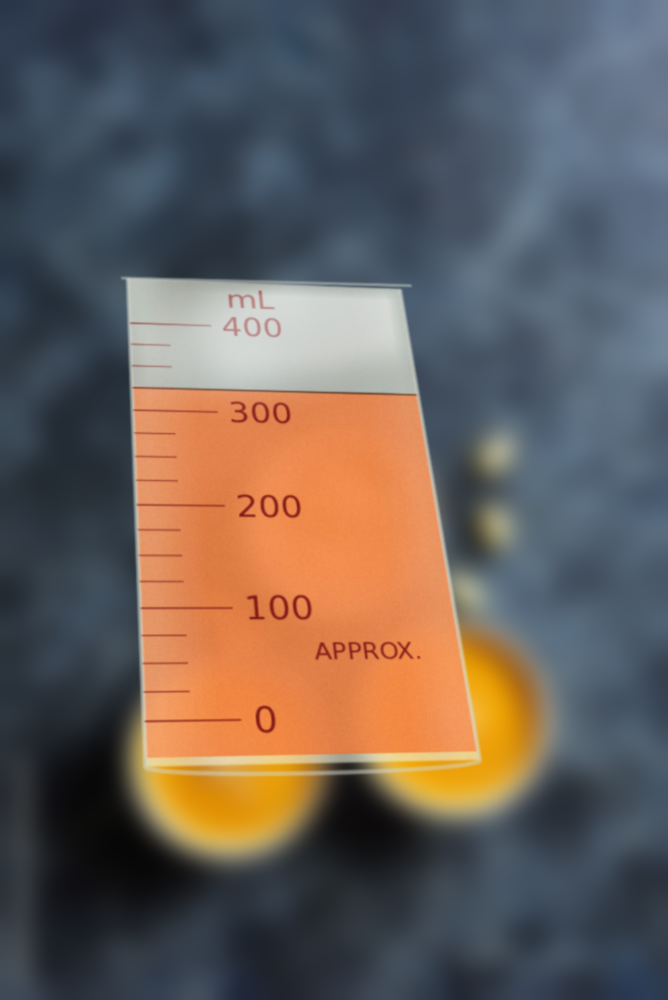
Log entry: 325mL
